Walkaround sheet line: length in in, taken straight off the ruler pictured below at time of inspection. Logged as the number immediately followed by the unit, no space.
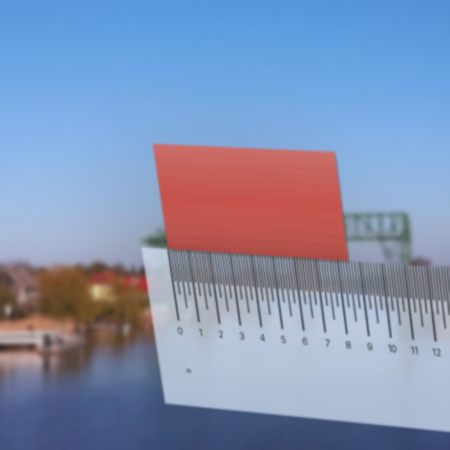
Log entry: 8.5in
